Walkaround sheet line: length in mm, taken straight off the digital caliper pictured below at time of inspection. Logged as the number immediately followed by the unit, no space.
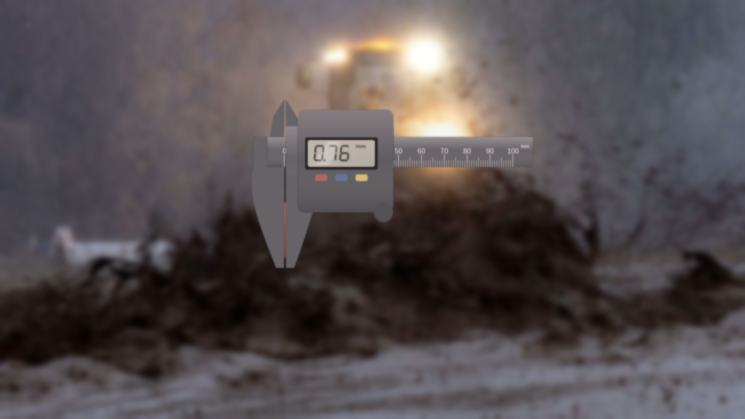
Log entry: 0.76mm
